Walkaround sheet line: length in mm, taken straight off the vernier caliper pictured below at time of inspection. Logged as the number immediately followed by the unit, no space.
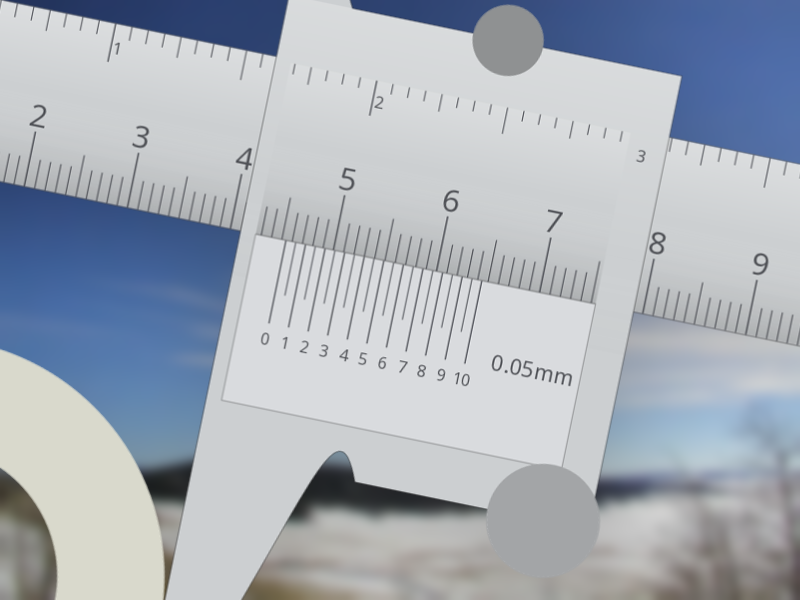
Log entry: 45.4mm
